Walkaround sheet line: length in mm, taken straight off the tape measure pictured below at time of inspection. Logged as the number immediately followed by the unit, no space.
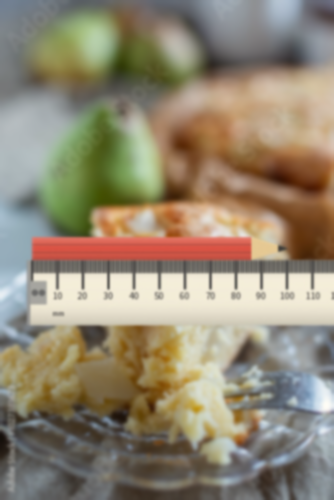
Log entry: 100mm
